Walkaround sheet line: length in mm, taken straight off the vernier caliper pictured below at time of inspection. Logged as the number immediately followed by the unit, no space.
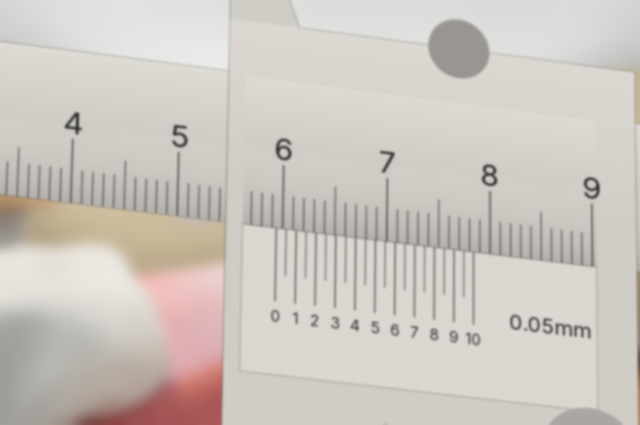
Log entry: 59.4mm
